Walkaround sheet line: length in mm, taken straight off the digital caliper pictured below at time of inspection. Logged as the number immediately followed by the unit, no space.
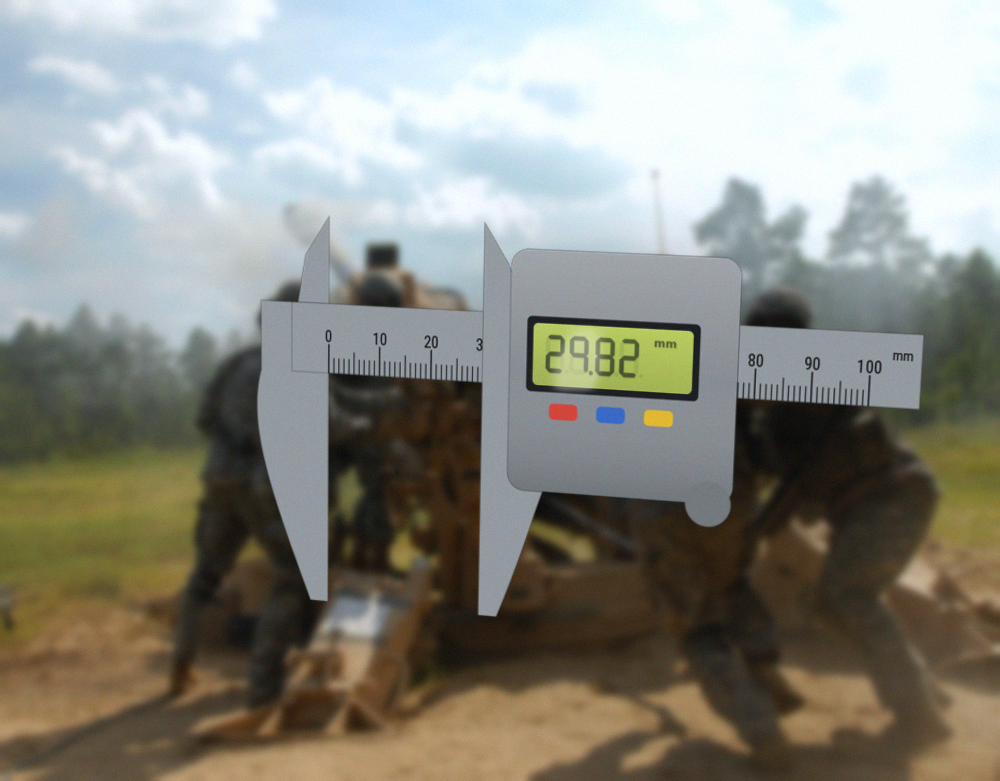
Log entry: 29.82mm
